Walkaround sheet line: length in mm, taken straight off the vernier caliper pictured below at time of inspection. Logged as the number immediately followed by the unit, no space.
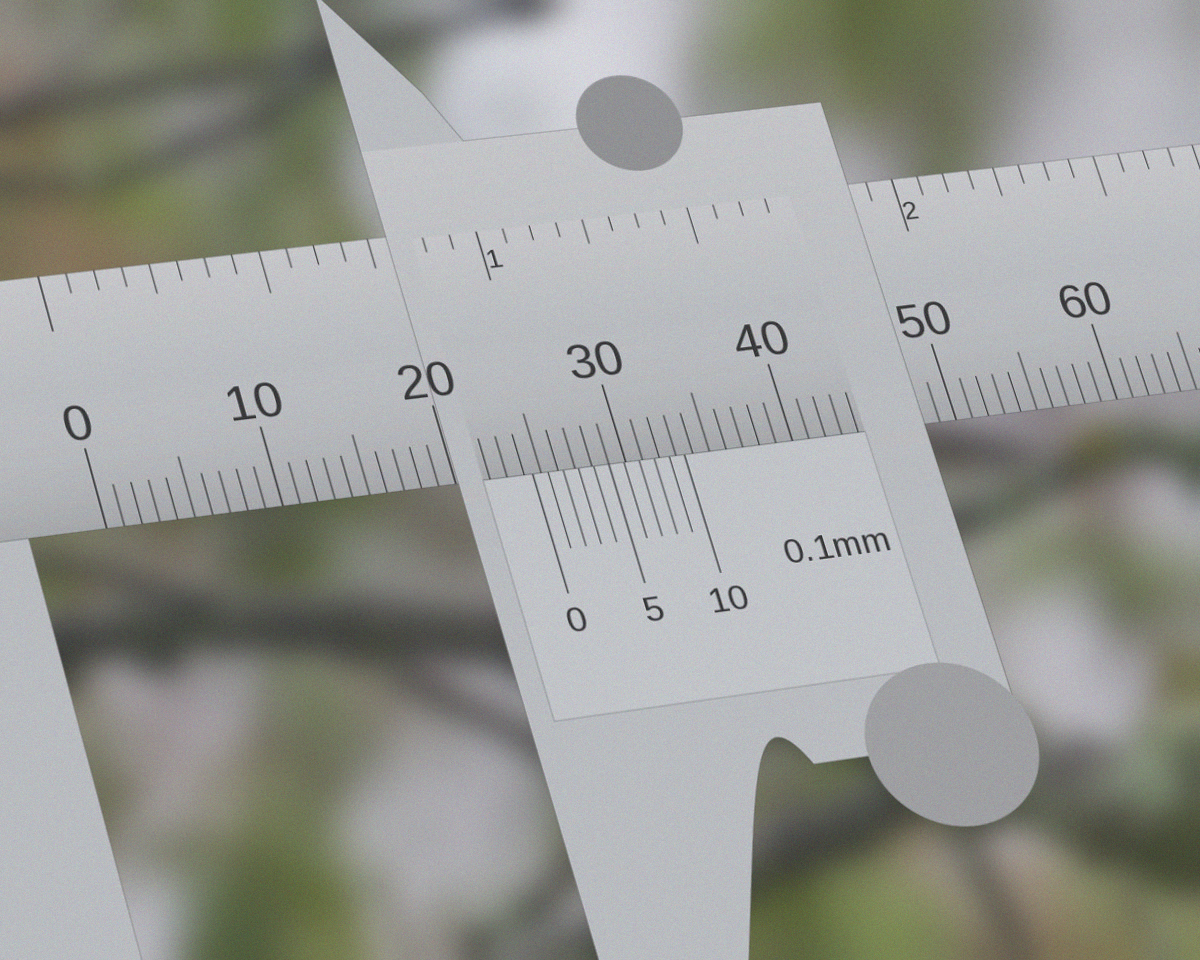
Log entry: 24.5mm
